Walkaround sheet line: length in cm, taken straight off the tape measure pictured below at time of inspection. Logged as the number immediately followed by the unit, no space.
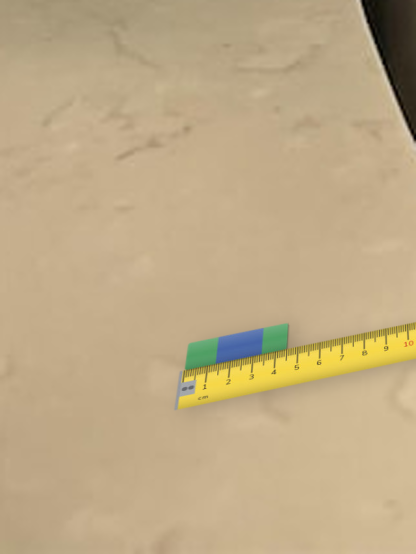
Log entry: 4.5cm
